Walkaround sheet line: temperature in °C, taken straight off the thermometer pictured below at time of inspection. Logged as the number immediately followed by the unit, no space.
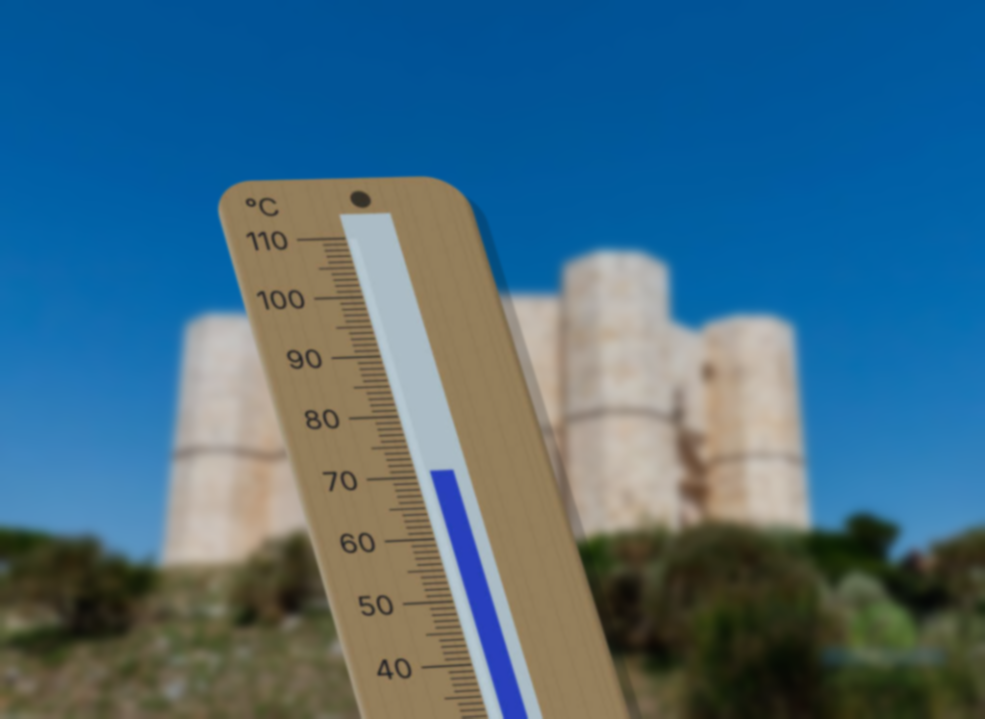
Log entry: 71°C
